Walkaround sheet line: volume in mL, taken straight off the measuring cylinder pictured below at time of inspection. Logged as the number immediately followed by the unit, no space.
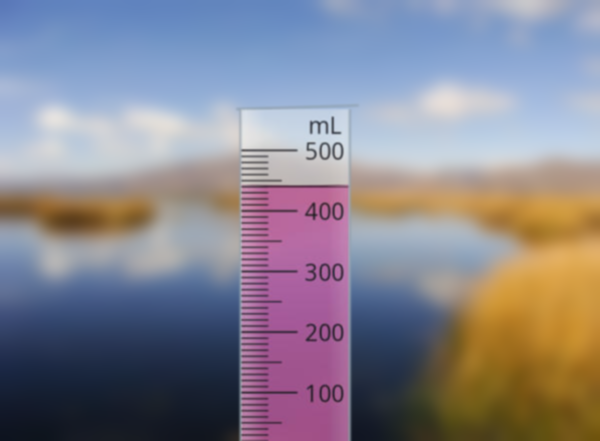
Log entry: 440mL
